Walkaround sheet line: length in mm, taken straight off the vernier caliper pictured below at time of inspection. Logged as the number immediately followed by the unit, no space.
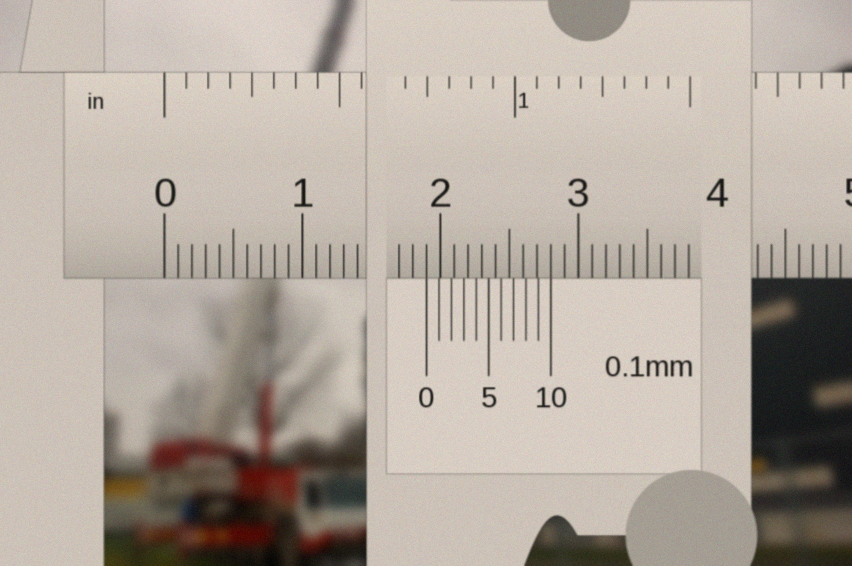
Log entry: 19.0mm
